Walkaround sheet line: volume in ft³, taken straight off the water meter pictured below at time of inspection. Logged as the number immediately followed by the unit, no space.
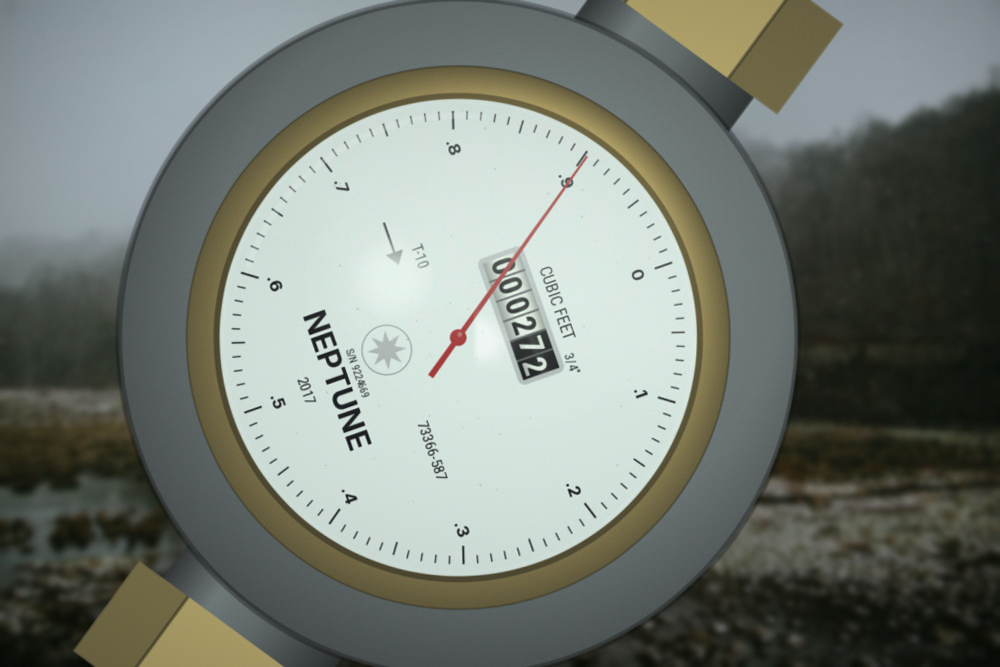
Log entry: 271.90ft³
